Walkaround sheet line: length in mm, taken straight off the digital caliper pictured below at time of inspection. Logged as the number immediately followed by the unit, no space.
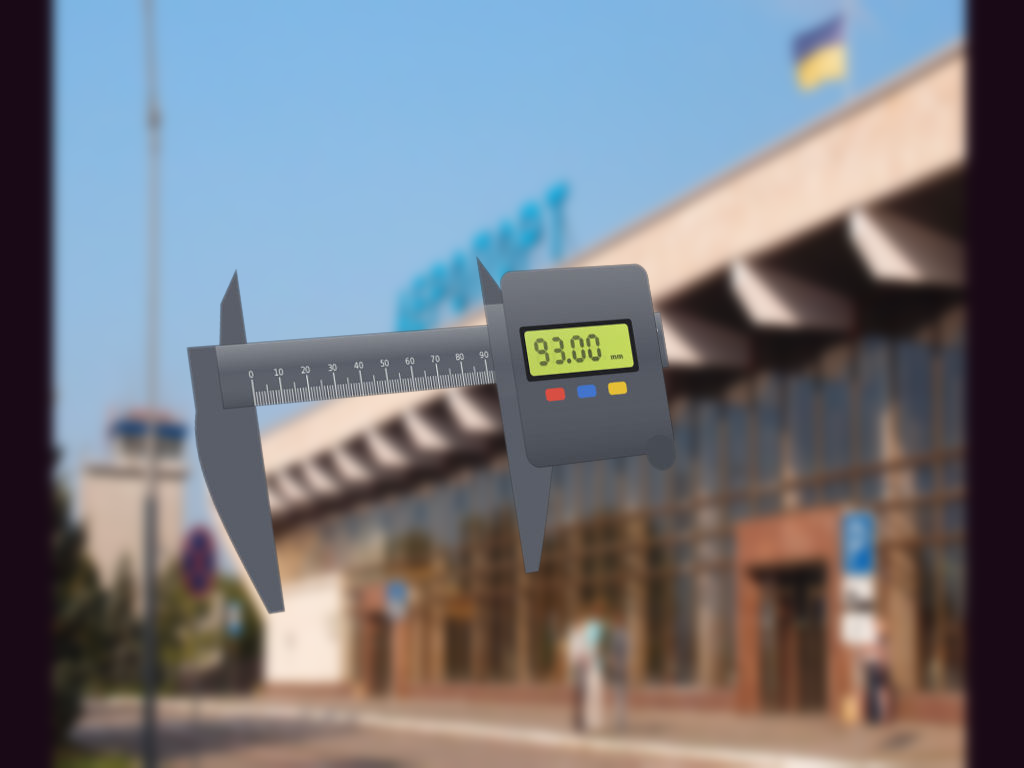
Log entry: 93.00mm
